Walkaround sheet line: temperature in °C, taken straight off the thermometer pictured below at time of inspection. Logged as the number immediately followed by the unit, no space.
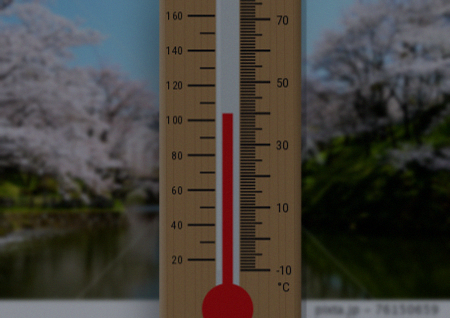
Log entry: 40°C
